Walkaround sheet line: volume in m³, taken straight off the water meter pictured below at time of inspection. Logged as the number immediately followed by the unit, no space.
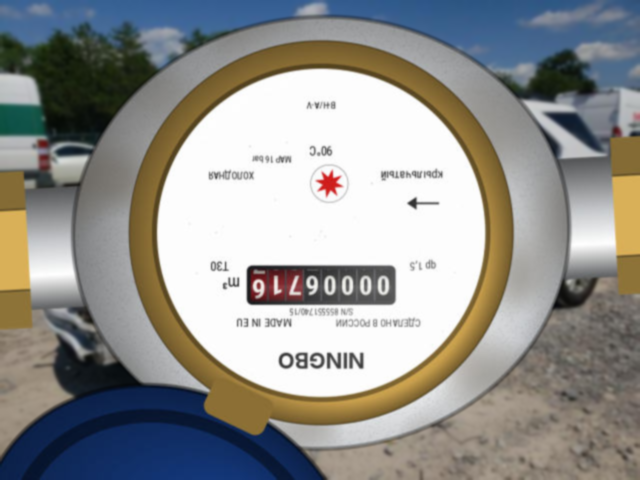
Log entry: 6.716m³
